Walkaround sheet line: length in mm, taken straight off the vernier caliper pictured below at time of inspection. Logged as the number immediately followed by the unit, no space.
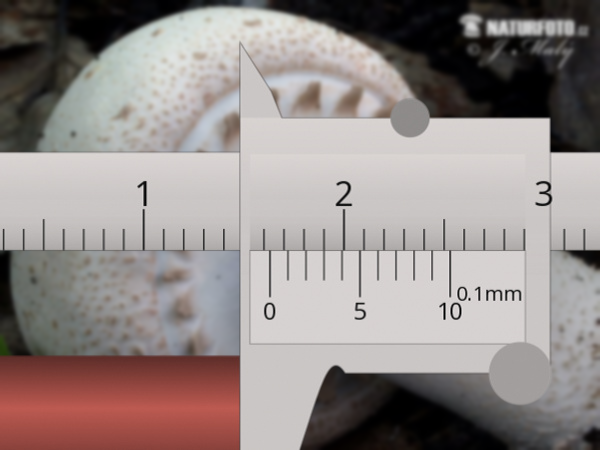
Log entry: 16.3mm
